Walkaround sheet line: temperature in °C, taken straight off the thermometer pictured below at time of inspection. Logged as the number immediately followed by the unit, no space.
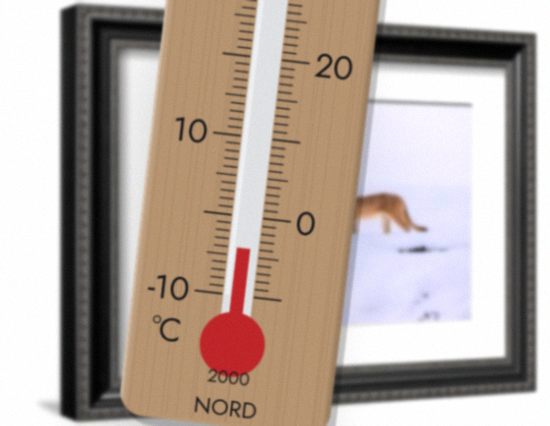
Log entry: -4°C
